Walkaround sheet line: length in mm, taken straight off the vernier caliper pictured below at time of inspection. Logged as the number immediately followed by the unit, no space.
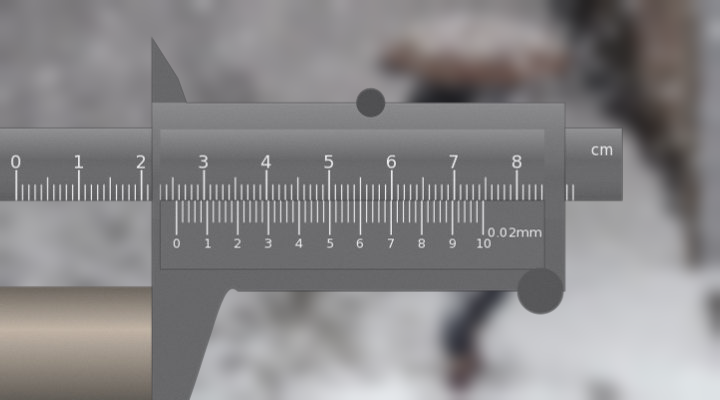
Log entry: 25.6mm
